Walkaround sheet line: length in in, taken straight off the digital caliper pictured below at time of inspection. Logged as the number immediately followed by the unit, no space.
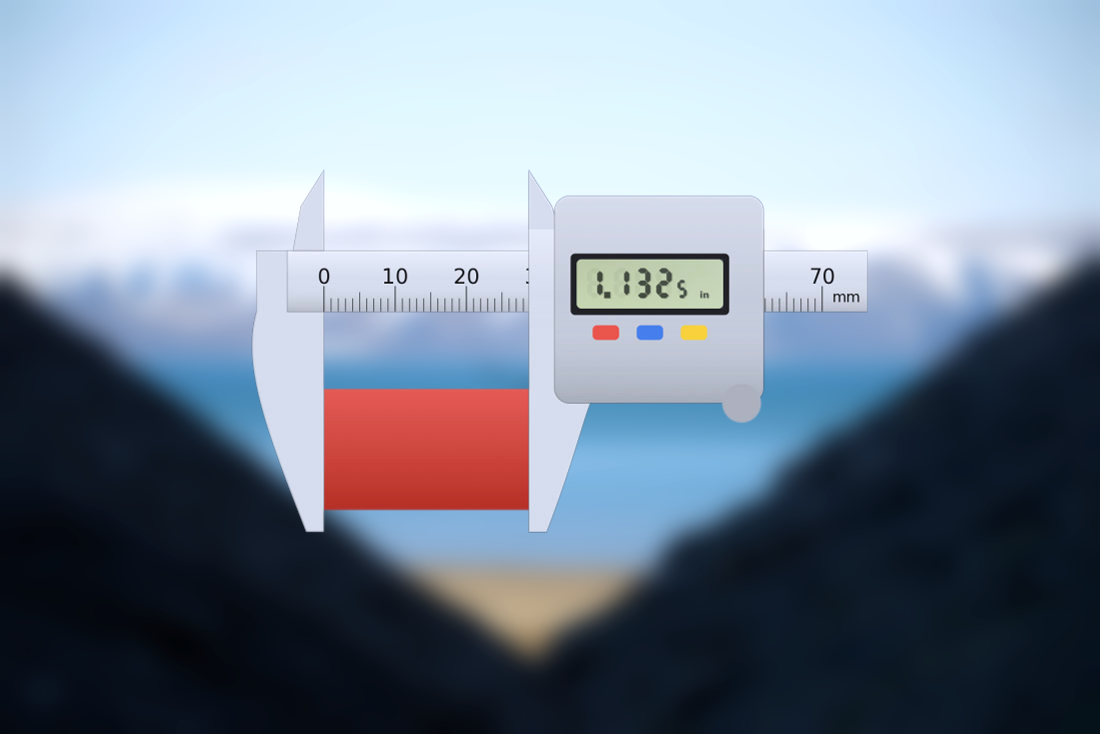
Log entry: 1.1325in
